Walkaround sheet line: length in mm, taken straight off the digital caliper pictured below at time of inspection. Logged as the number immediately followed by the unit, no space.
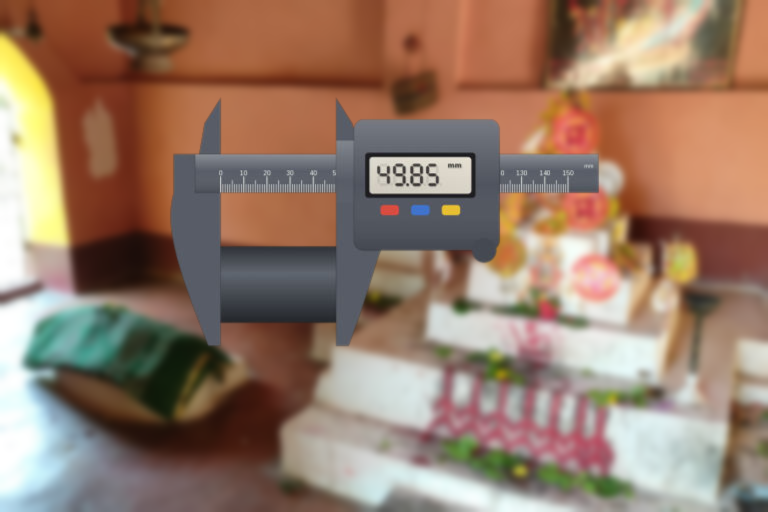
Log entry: 49.85mm
